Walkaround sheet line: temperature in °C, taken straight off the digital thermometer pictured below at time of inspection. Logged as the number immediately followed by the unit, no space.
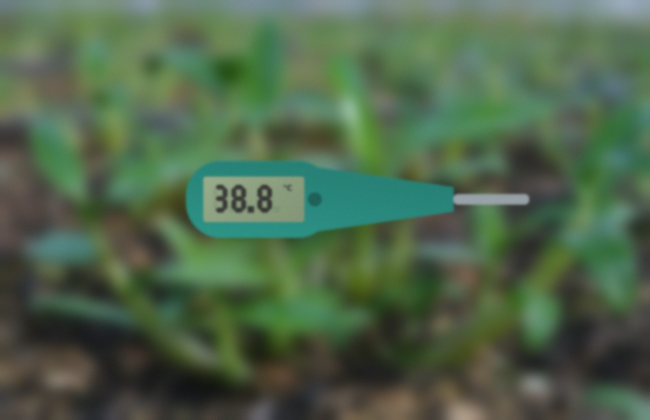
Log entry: 38.8°C
